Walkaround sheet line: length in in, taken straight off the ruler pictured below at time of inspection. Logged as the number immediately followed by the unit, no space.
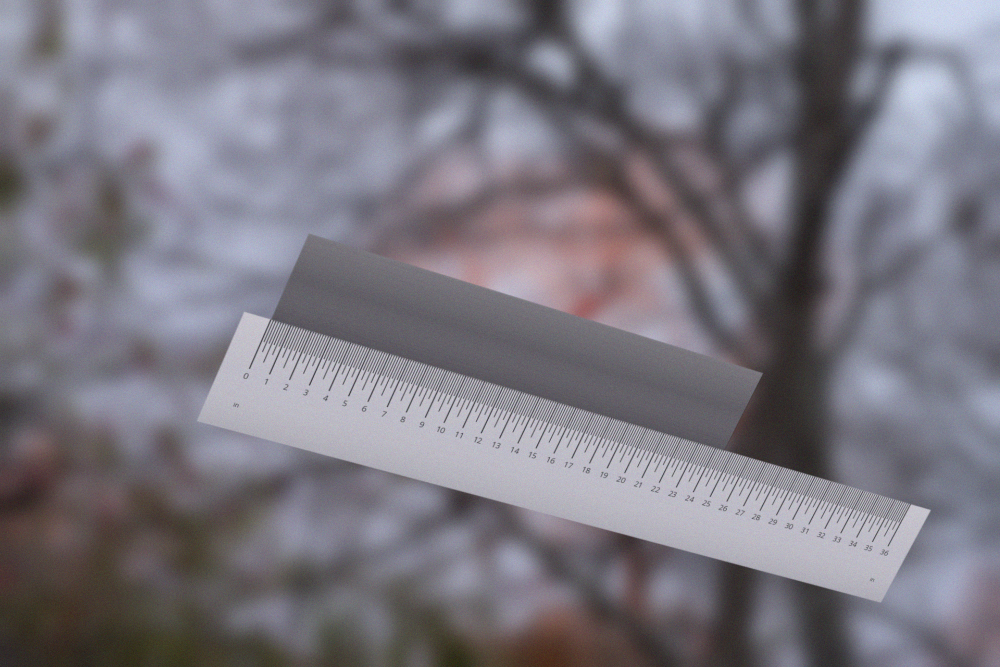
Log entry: 24.5in
